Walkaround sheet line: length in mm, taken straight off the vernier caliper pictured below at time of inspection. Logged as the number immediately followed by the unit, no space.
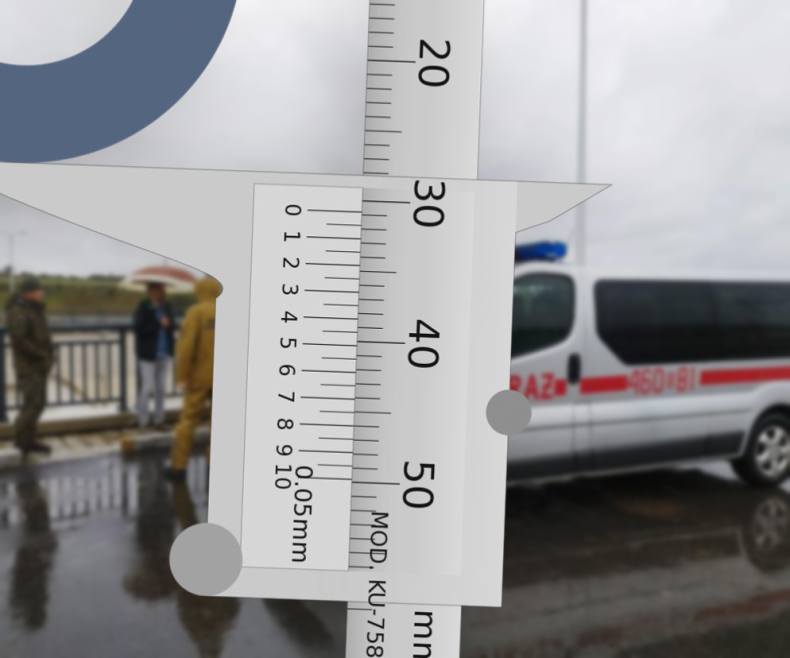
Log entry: 30.8mm
